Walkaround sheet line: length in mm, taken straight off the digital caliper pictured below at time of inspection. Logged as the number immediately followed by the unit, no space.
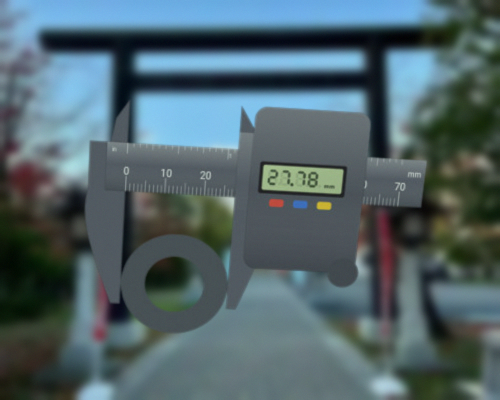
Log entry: 27.78mm
